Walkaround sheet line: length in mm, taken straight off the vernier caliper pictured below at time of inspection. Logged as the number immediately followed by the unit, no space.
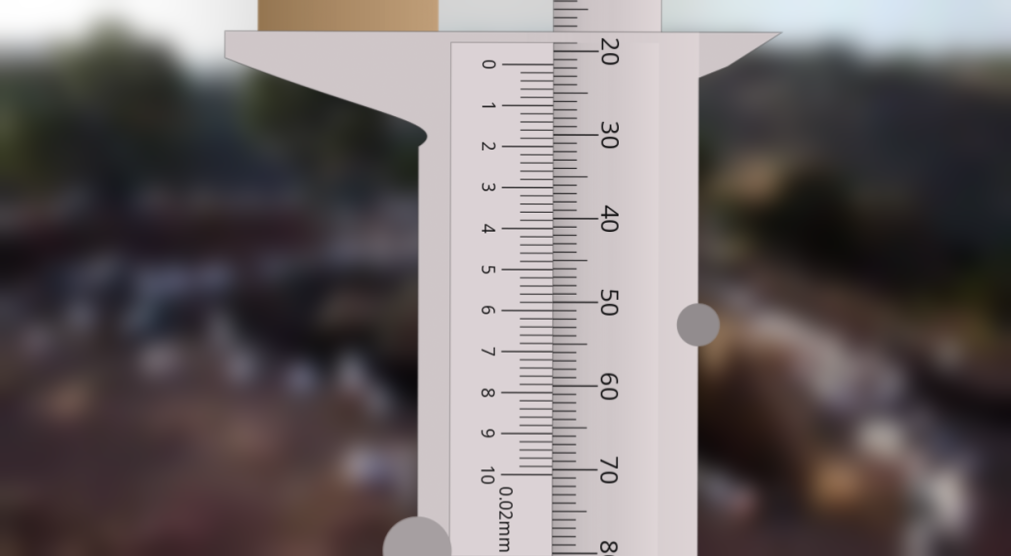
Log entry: 21.6mm
